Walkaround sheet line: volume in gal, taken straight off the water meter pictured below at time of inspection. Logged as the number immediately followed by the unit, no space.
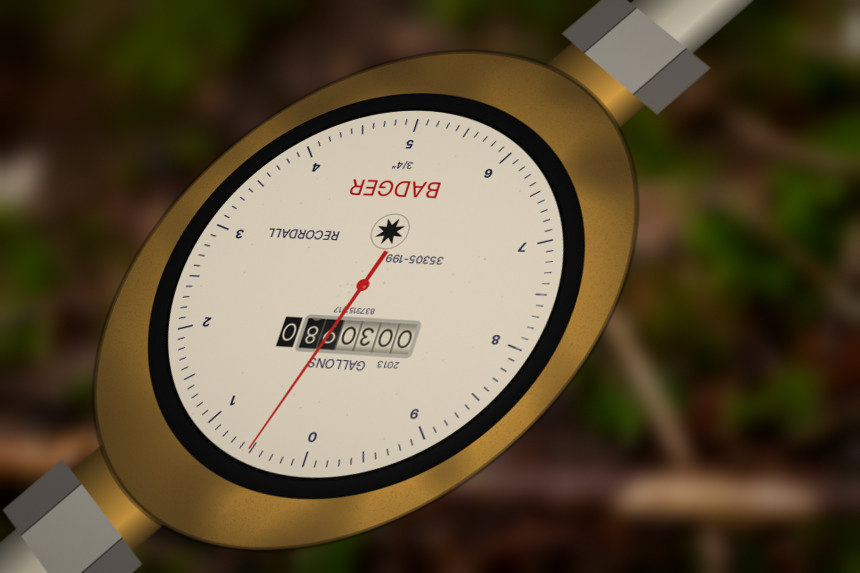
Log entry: 30980.5gal
